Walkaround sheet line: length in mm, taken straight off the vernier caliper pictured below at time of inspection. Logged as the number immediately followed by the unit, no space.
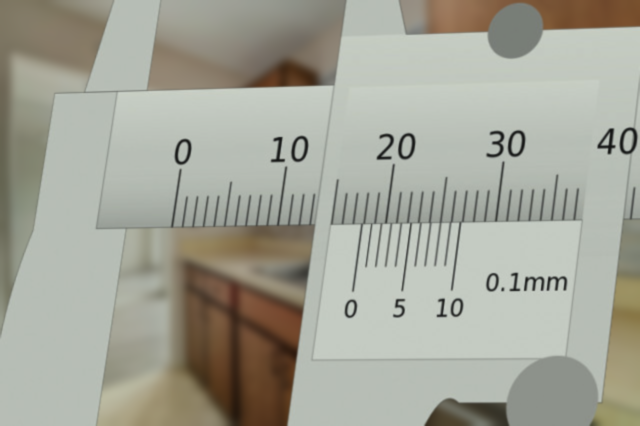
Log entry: 17.8mm
